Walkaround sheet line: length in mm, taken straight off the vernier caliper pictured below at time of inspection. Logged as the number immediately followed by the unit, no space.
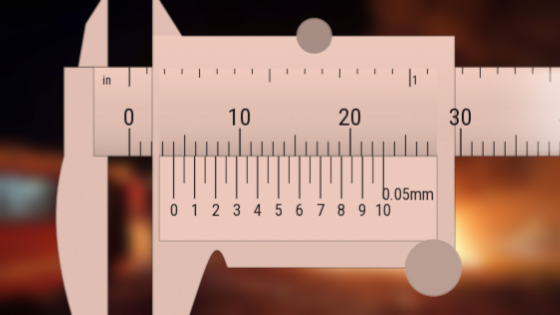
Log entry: 4.0mm
